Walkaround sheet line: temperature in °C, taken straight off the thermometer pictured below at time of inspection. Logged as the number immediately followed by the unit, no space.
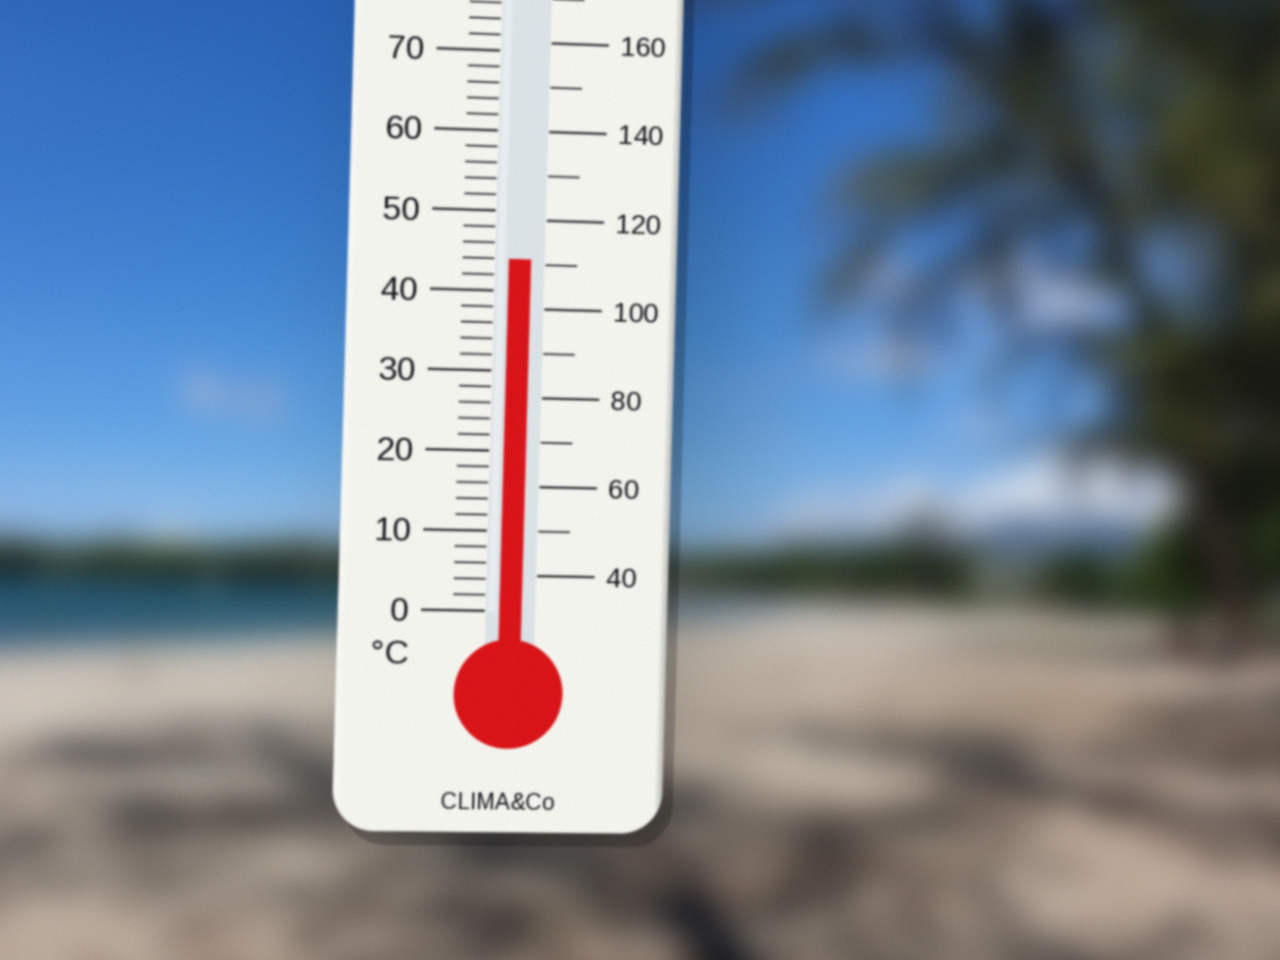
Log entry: 44°C
